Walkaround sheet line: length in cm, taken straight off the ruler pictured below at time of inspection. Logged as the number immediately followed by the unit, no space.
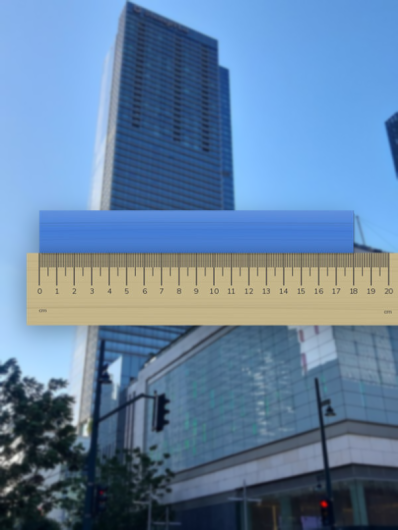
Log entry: 18cm
